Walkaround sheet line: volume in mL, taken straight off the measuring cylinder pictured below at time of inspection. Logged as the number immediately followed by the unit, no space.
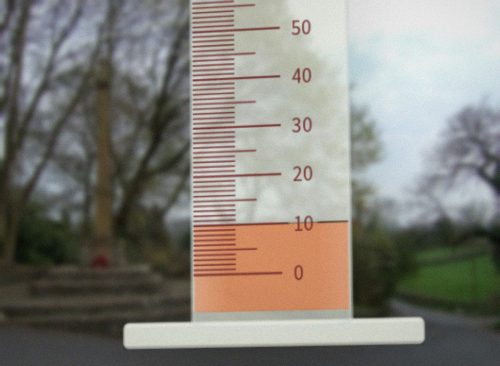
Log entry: 10mL
